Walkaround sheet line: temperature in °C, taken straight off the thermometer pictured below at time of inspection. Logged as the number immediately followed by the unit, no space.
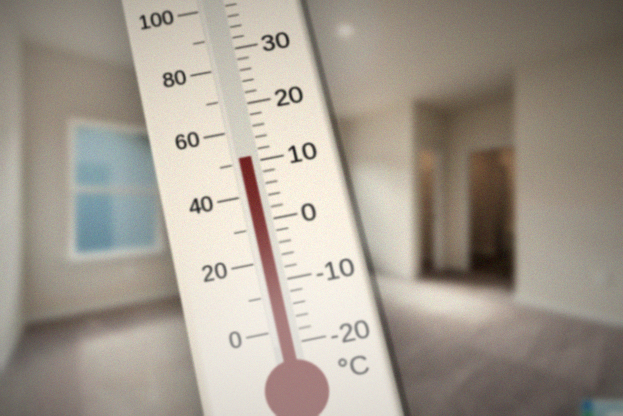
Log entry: 11°C
